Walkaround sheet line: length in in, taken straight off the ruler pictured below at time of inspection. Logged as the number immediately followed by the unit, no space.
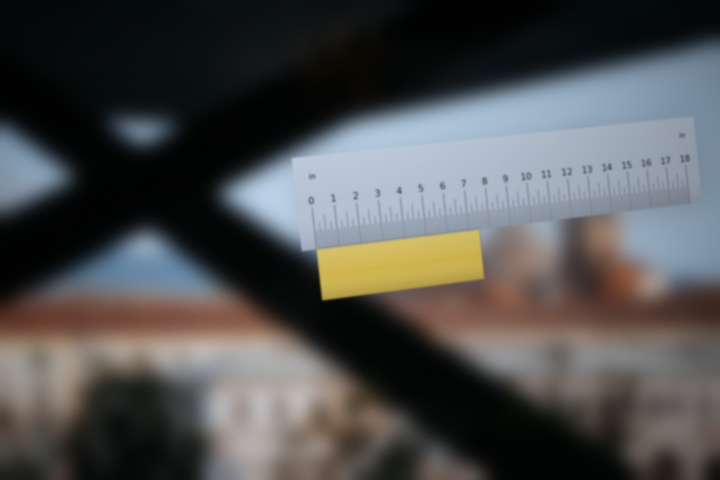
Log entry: 7.5in
